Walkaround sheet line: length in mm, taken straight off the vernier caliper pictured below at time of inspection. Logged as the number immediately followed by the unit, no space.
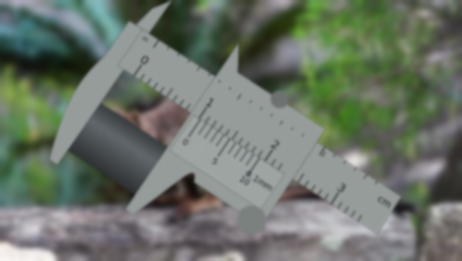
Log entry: 10.2mm
